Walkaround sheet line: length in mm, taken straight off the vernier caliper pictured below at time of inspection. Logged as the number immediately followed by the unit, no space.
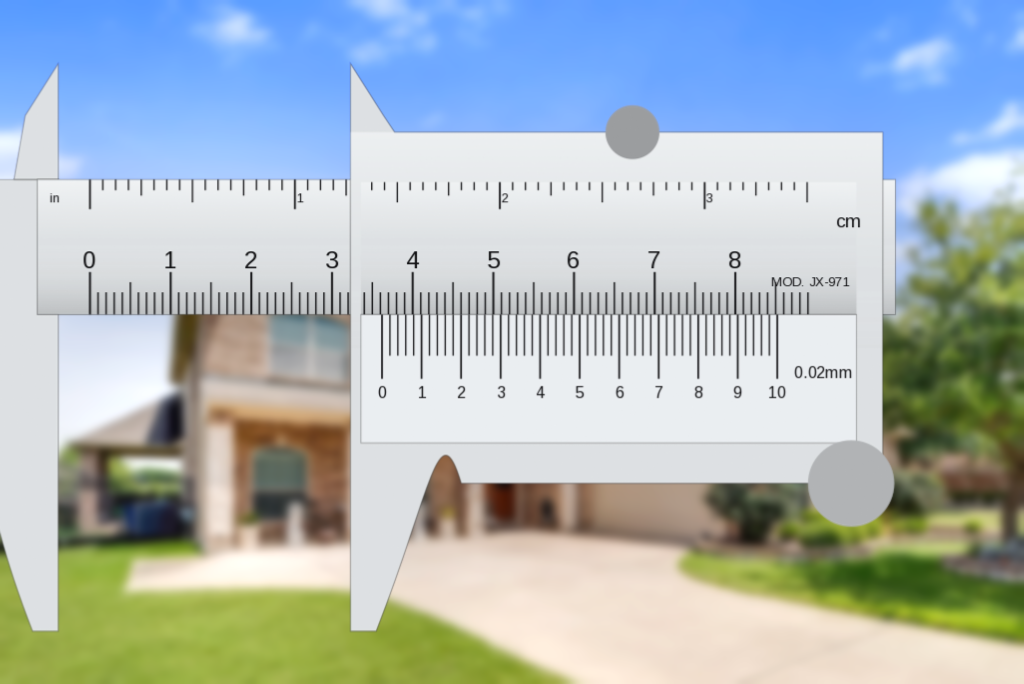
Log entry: 36.2mm
